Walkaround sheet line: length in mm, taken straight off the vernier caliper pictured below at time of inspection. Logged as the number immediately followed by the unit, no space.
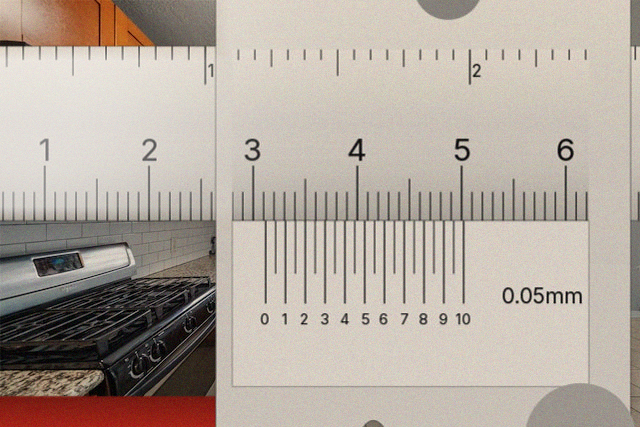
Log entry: 31.2mm
